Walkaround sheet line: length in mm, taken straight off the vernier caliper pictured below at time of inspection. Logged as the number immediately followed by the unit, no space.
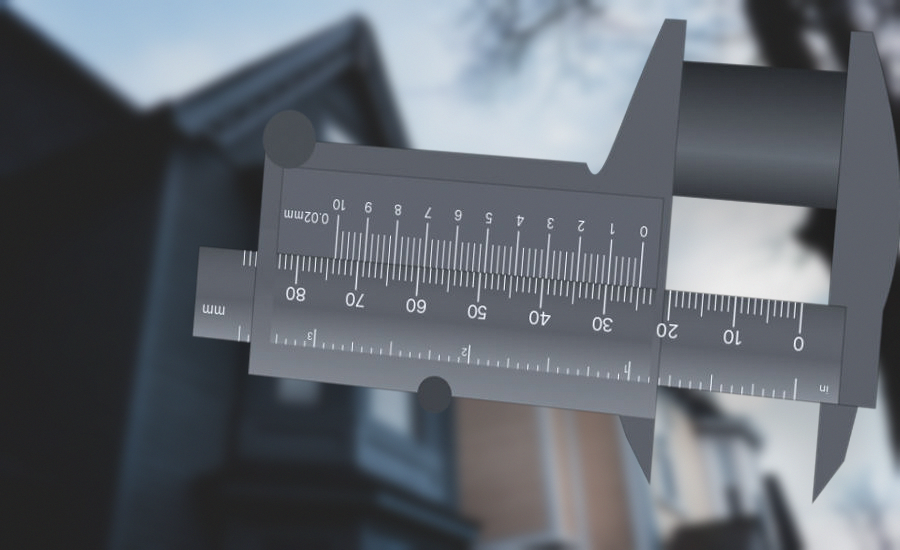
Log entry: 24.8mm
